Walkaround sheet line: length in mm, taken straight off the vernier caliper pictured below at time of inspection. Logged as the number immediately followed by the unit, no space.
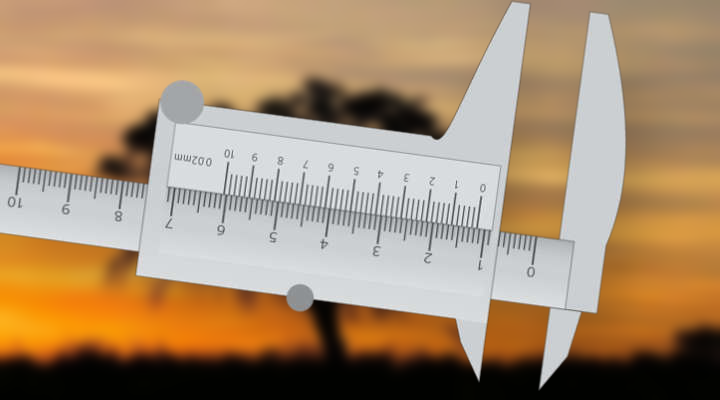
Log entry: 11.5mm
